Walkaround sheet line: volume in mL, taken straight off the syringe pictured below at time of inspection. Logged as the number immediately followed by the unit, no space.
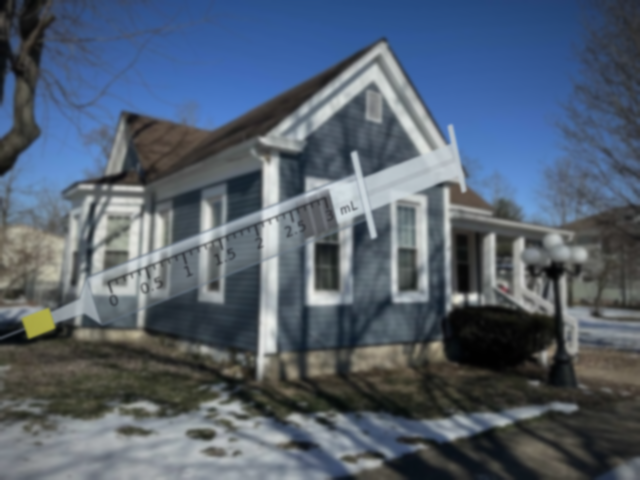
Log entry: 2.6mL
